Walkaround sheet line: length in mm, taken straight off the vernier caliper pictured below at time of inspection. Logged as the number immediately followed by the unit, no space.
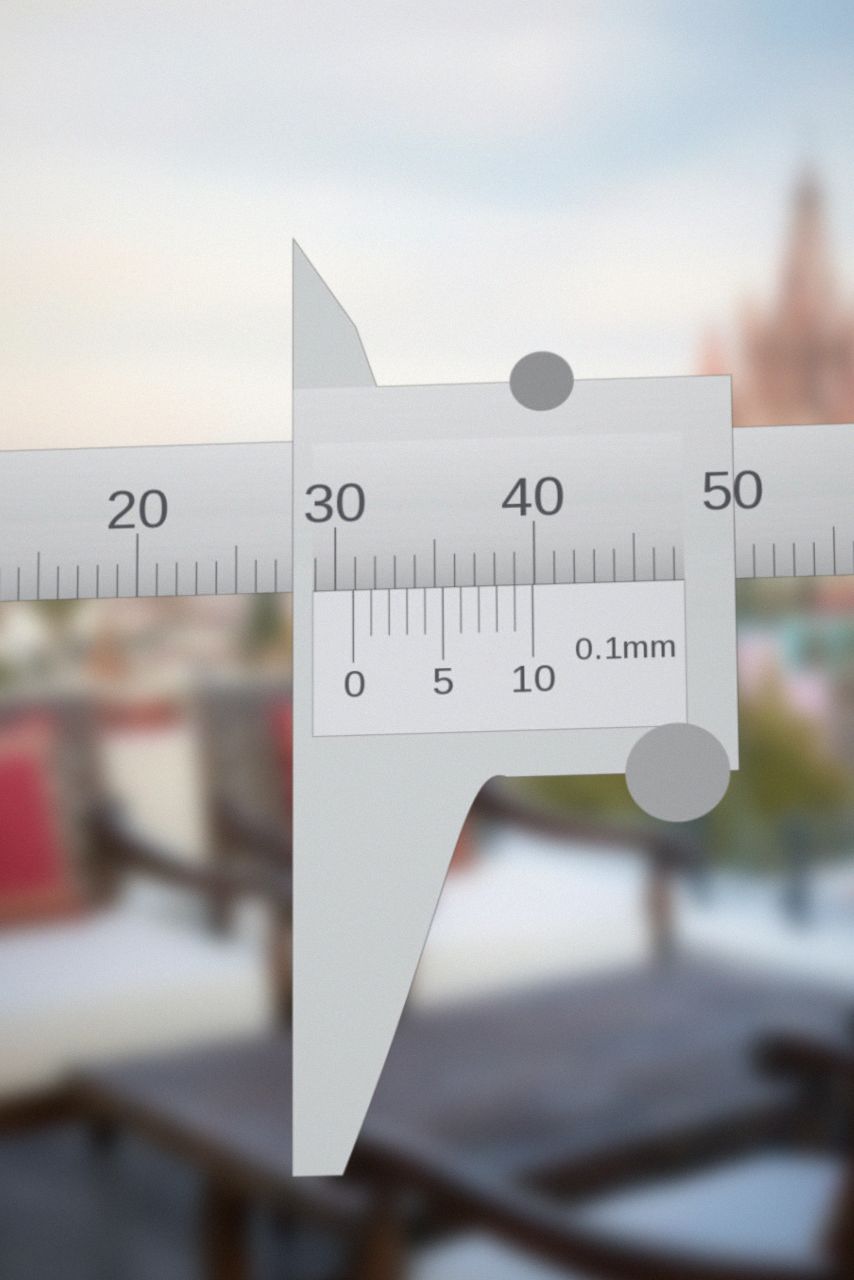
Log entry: 30.9mm
